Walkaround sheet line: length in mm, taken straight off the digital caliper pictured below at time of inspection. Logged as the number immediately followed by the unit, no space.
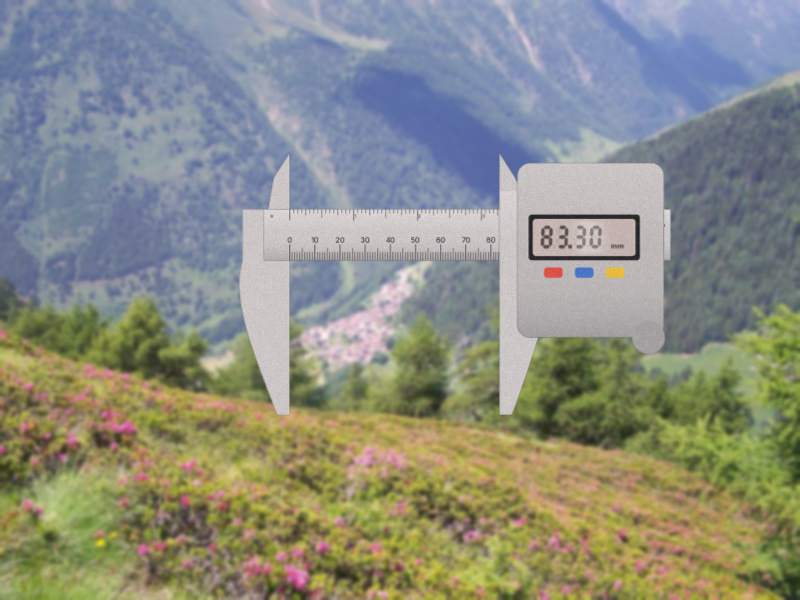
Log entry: 83.30mm
